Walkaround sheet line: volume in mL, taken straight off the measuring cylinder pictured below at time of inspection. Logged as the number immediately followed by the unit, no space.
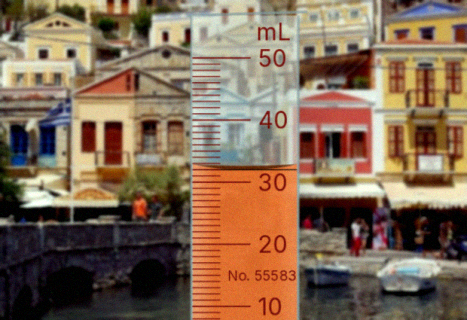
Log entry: 32mL
